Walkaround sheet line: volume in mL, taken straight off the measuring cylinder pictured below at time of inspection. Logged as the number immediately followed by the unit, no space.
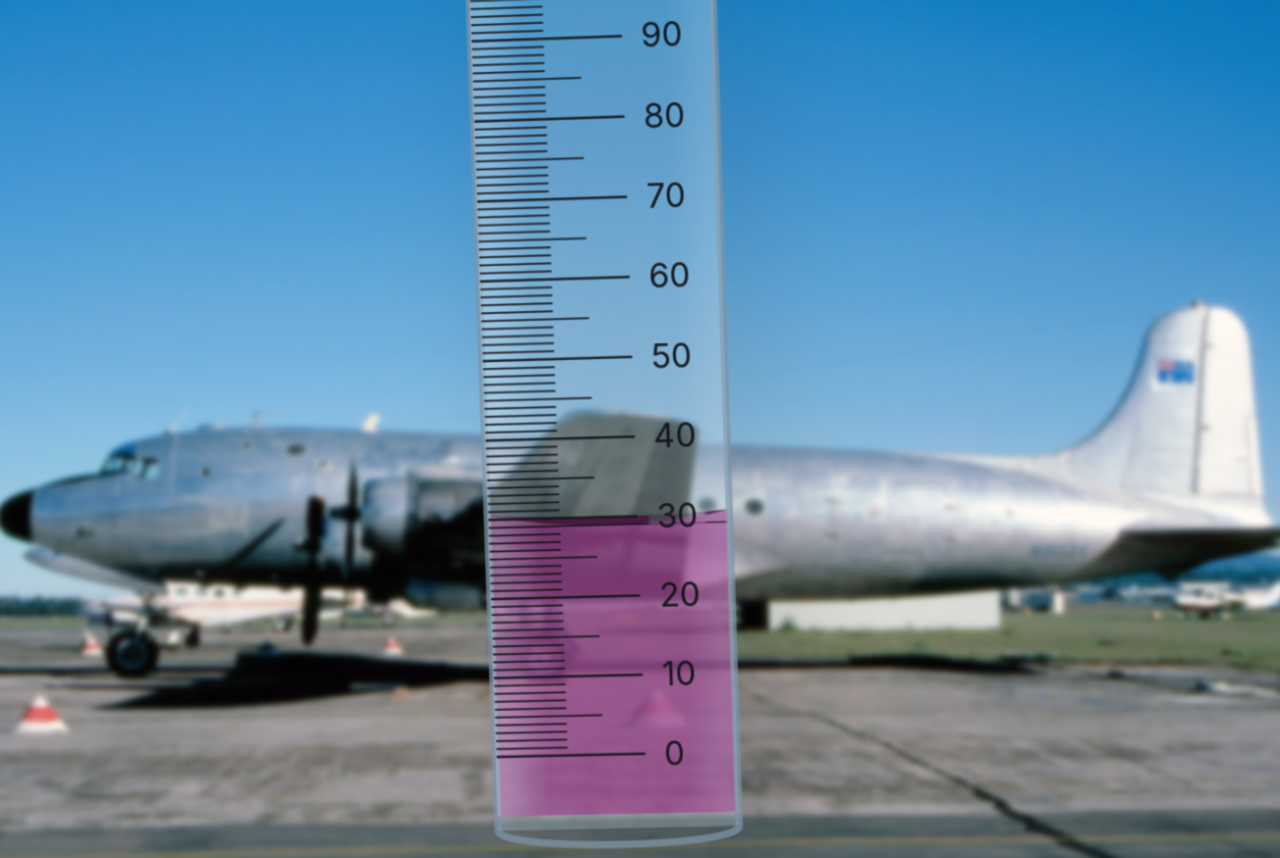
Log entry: 29mL
